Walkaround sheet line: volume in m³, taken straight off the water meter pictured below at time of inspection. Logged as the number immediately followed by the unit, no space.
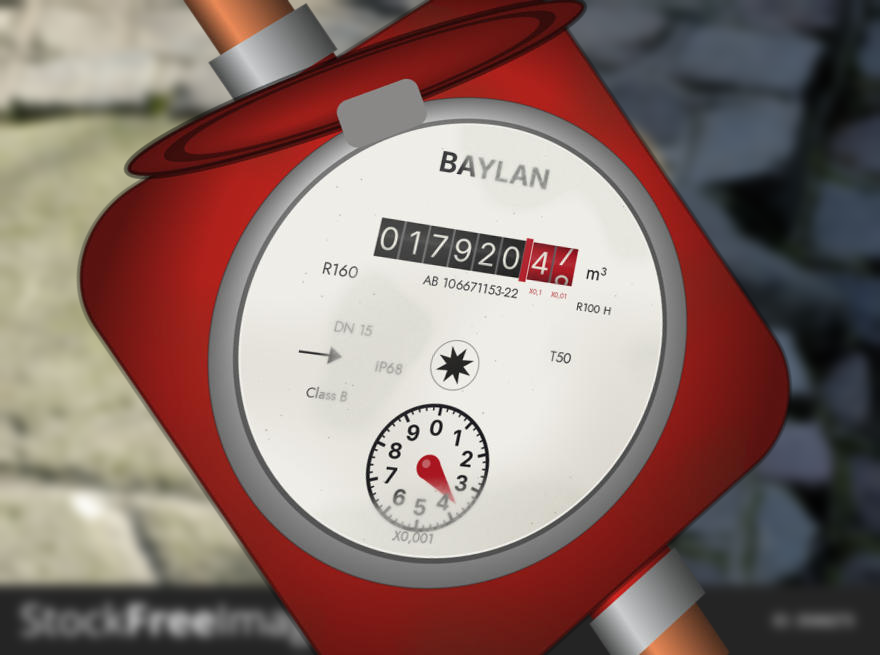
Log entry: 17920.473m³
